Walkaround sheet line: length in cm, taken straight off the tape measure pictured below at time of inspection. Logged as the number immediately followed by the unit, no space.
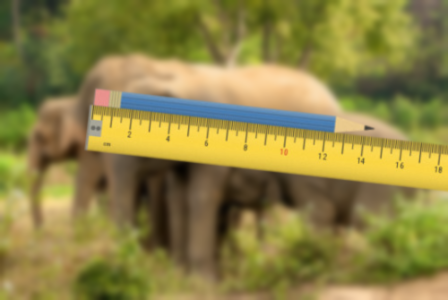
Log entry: 14.5cm
